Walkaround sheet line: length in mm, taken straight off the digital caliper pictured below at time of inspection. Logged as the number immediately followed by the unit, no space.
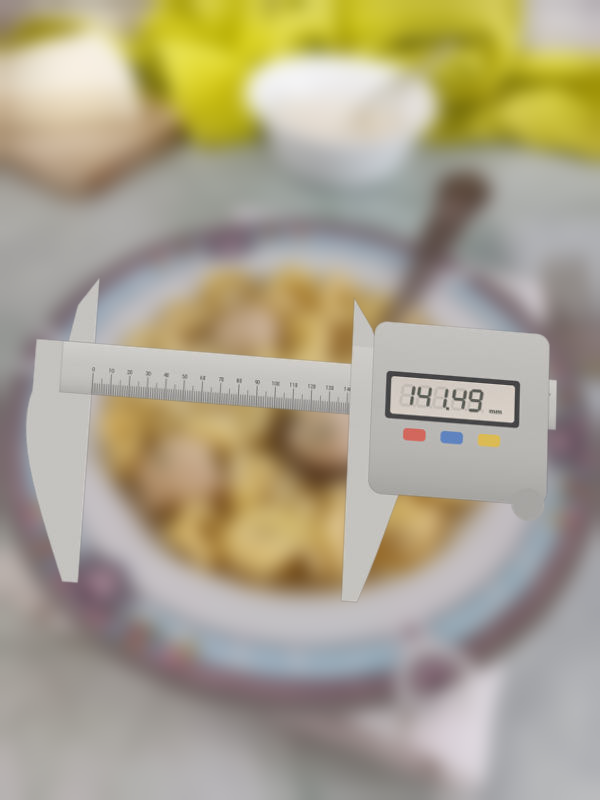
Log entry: 141.49mm
